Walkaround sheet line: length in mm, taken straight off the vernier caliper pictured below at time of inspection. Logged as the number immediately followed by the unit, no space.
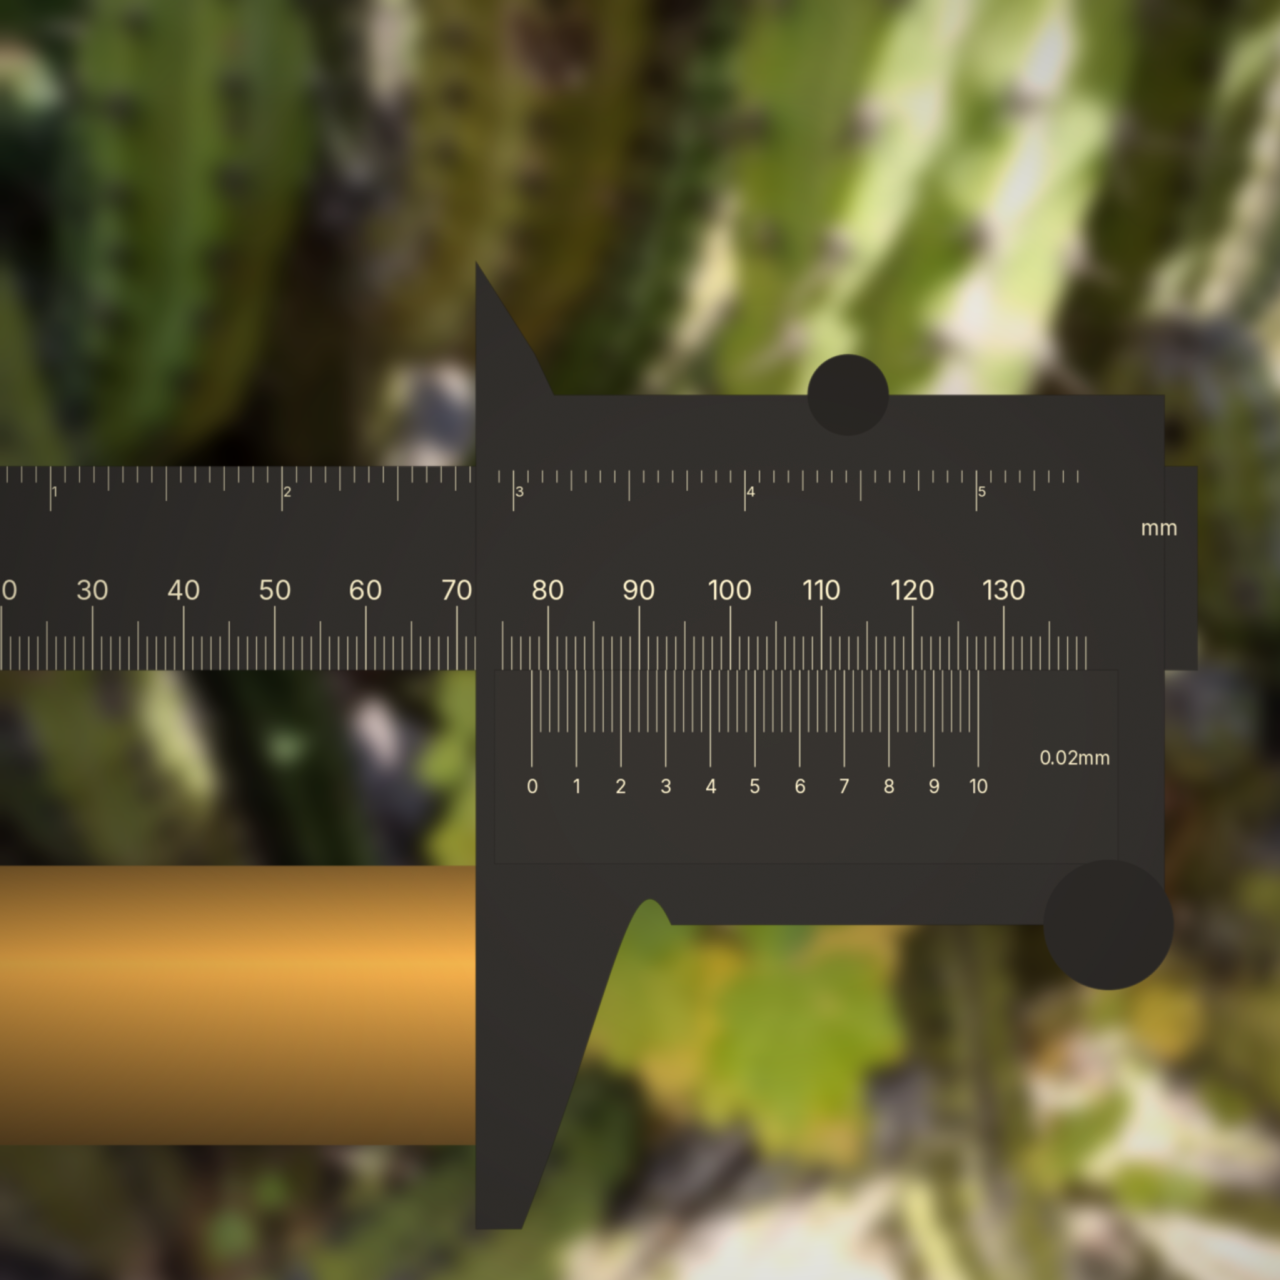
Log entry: 78.2mm
